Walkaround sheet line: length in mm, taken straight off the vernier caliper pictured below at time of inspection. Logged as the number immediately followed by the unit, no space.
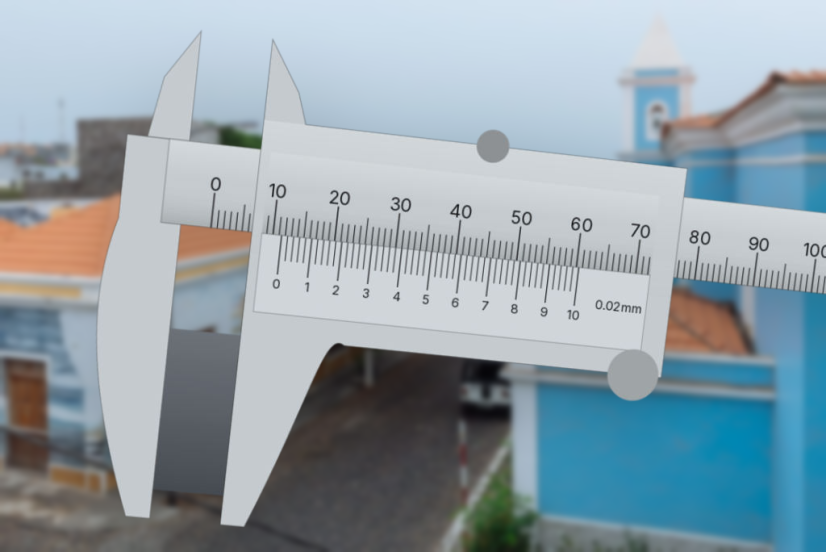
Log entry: 11.4mm
